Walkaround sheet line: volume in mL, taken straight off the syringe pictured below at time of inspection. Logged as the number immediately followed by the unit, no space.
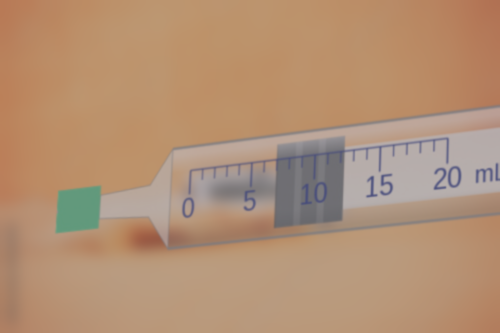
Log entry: 7mL
